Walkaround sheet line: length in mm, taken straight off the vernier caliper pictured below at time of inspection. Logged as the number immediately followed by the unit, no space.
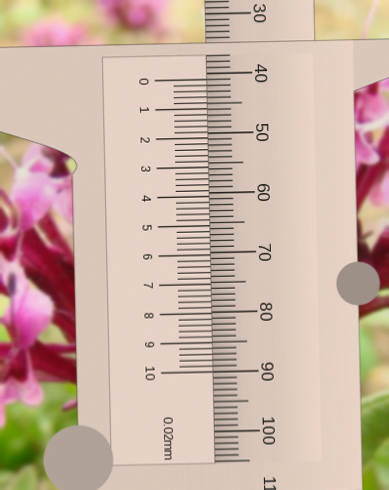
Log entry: 41.0mm
